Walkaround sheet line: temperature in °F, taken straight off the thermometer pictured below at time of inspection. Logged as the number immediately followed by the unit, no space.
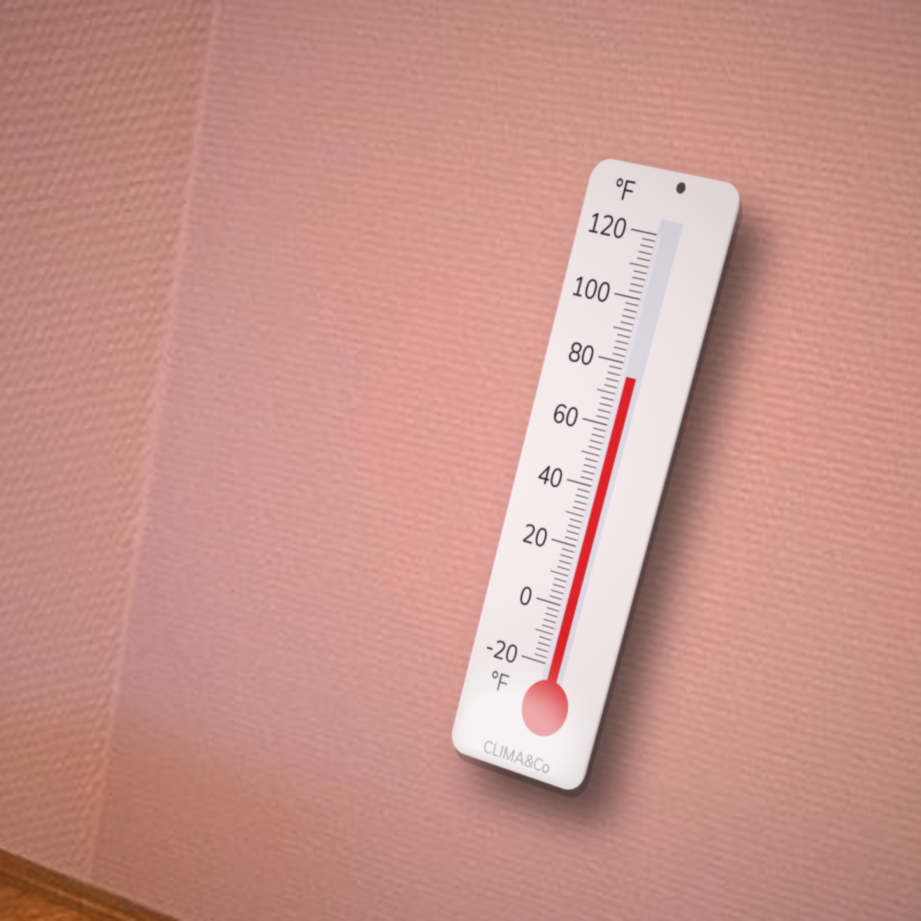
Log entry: 76°F
